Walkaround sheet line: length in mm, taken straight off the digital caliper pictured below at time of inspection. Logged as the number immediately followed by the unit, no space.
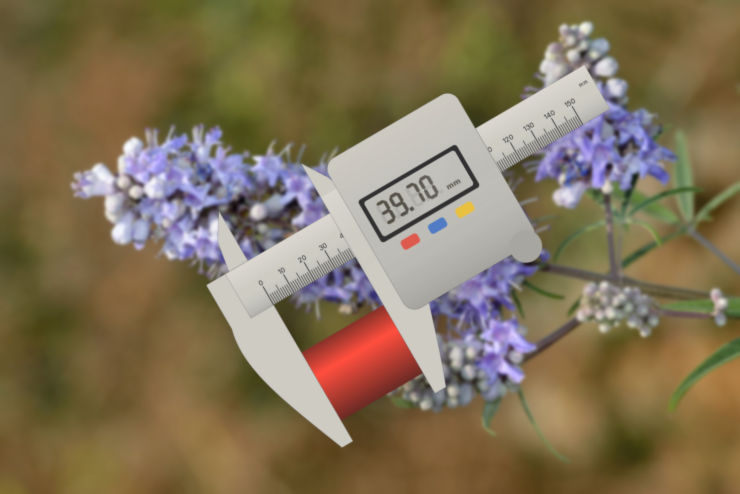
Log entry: 39.70mm
